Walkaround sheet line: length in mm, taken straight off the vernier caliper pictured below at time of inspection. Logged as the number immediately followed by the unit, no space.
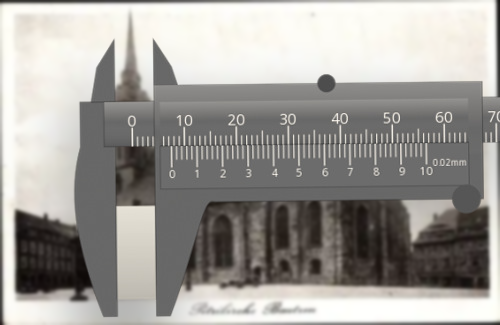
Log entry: 7.5mm
